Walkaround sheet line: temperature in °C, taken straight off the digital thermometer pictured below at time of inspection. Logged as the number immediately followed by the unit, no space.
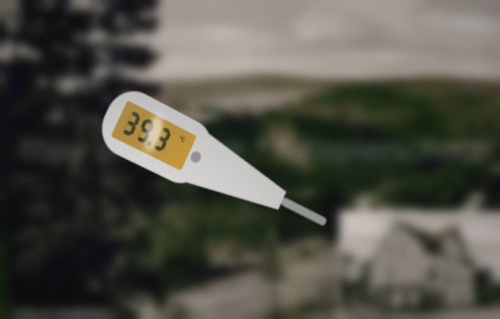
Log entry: 39.3°C
